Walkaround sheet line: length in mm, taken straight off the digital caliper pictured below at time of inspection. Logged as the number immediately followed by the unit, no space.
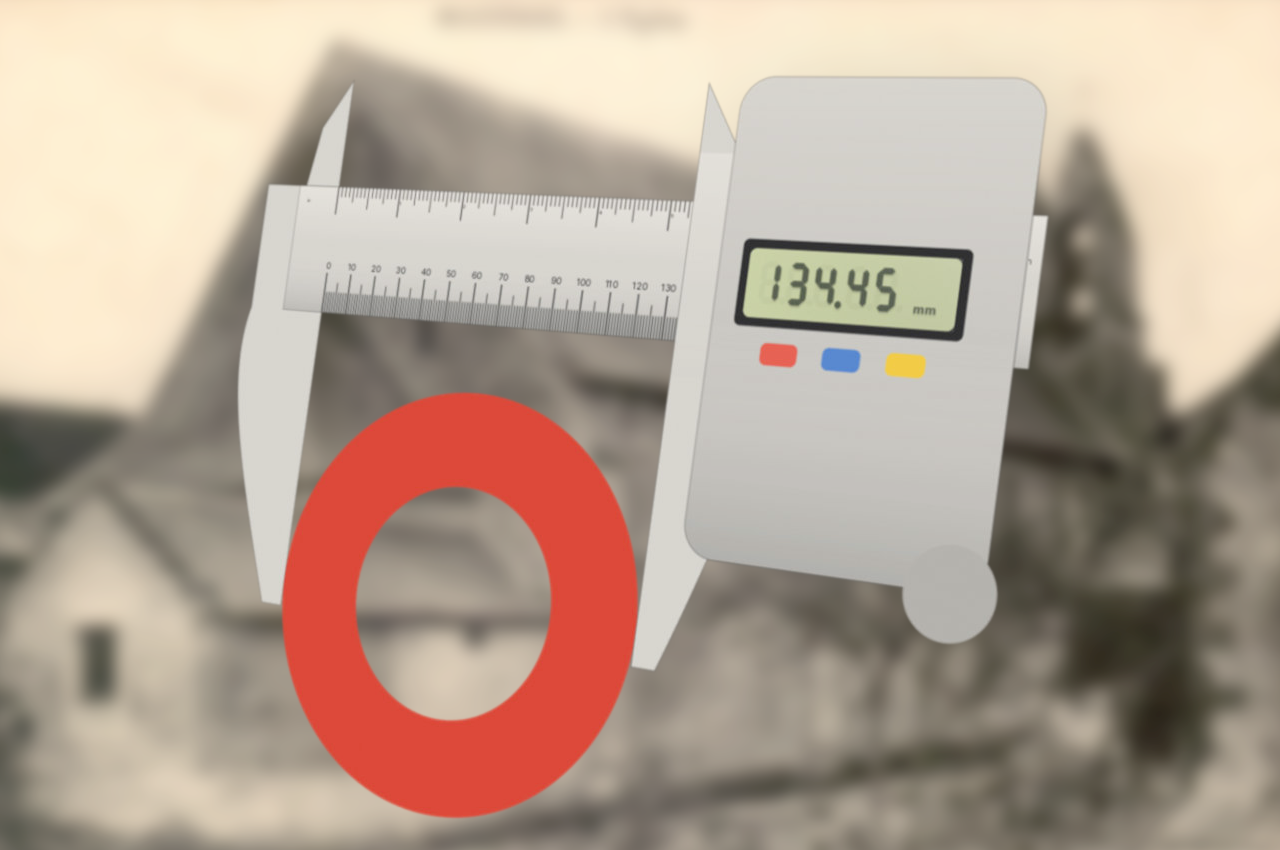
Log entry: 134.45mm
